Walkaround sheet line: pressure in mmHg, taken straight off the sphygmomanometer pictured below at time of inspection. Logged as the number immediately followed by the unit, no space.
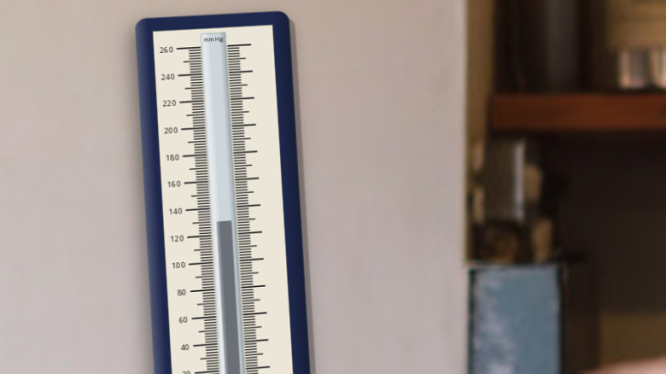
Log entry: 130mmHg
